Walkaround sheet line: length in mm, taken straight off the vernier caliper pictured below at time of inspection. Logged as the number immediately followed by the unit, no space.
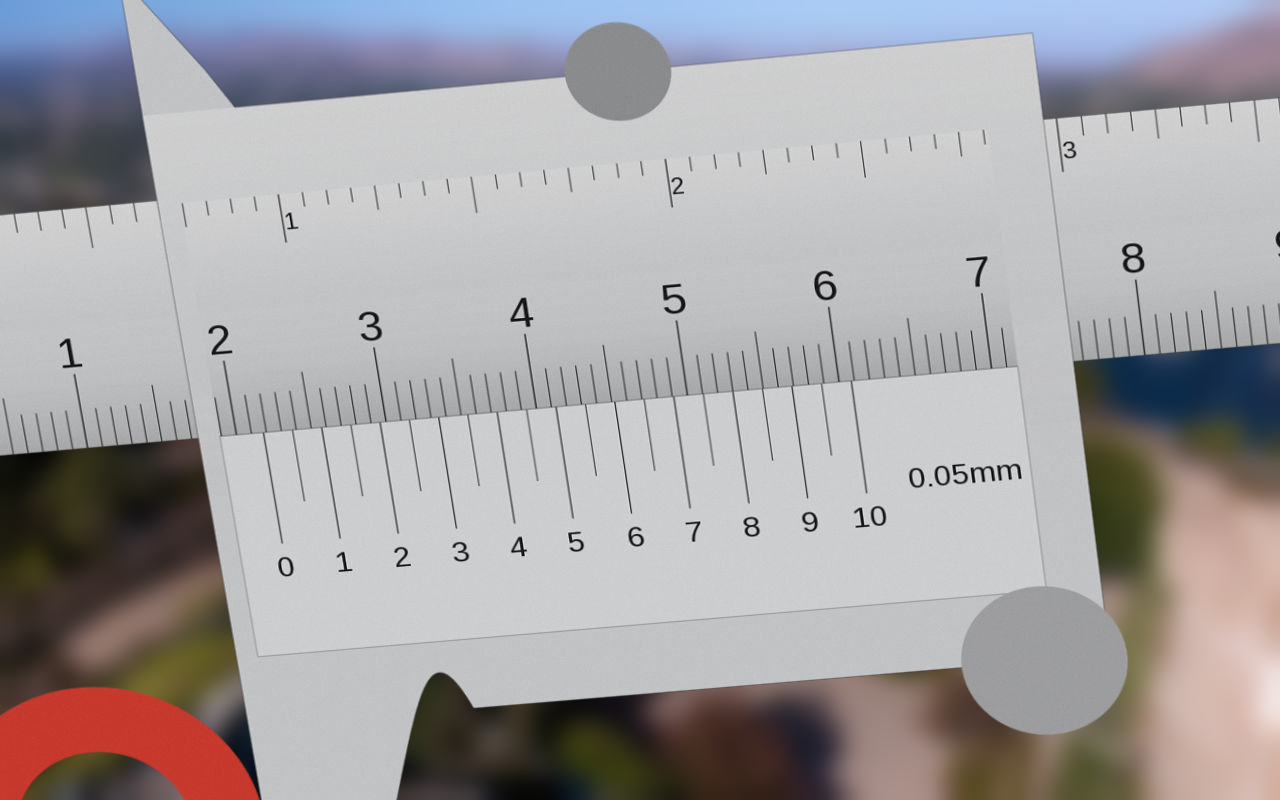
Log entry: 21.8mm
